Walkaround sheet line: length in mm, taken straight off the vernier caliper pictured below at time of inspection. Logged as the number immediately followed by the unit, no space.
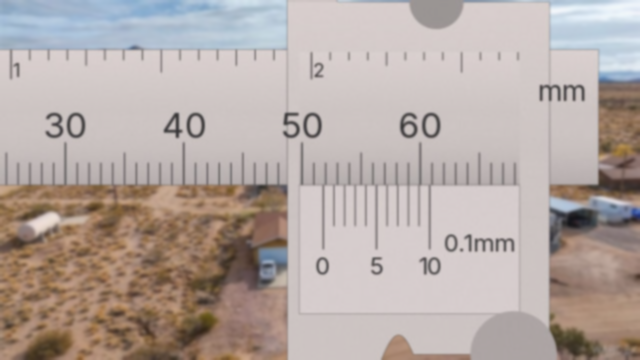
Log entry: 51.8mm
